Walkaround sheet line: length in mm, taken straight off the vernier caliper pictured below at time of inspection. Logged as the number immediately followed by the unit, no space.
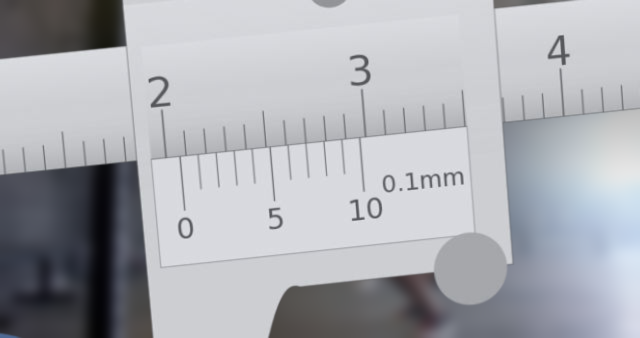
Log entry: 20.7mm
